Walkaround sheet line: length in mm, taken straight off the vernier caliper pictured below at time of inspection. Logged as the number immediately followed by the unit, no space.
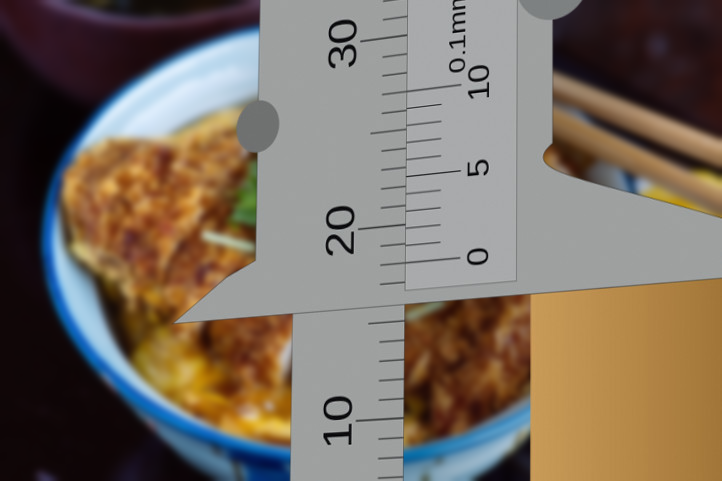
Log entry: 18.0mm
